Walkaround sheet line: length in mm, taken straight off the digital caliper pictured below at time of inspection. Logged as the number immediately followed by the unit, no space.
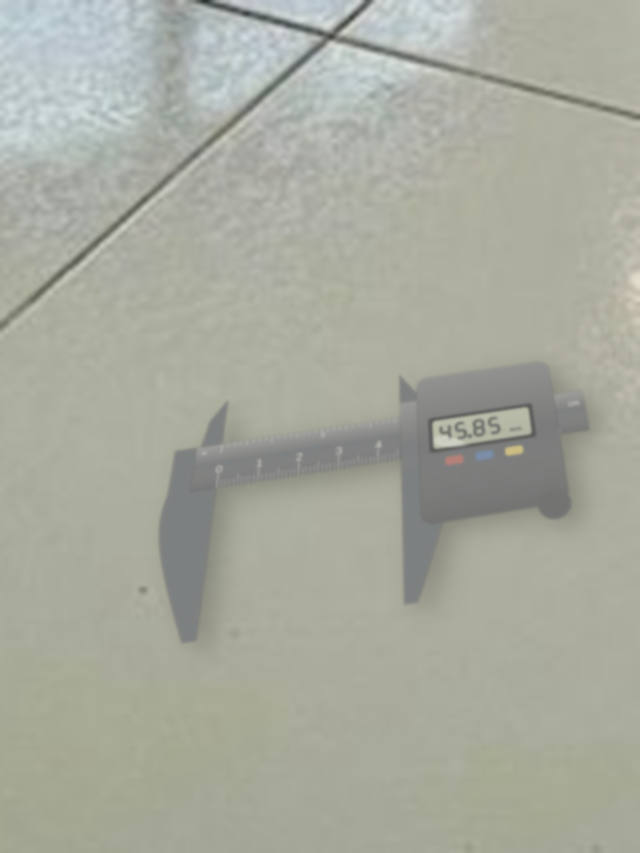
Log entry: 45.85mm
